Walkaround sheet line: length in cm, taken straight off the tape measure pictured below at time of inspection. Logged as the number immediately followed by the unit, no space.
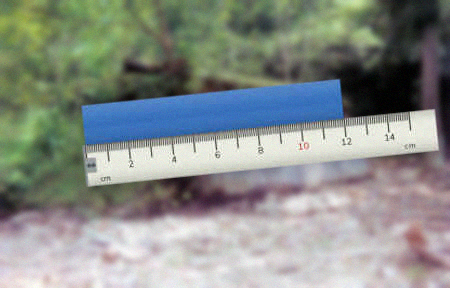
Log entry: 12cm
